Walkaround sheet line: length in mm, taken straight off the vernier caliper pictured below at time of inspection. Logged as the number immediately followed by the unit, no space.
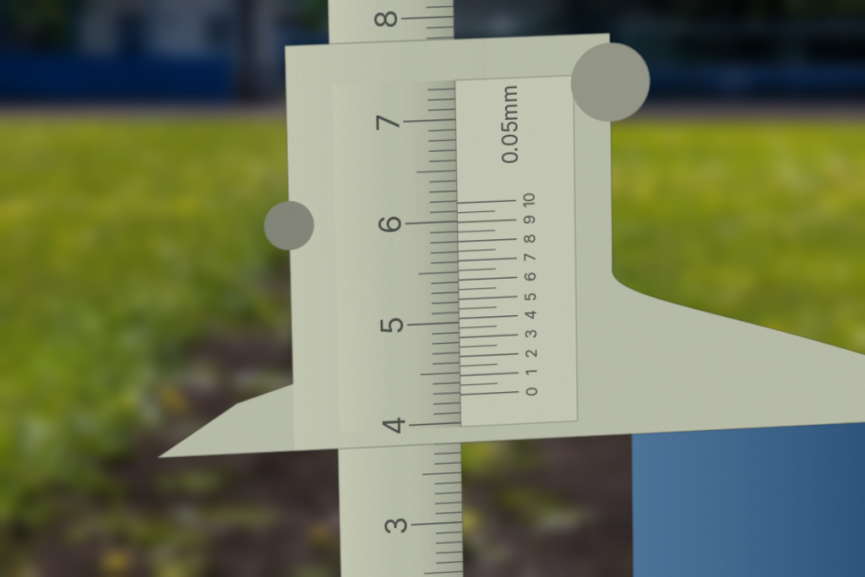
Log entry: 42.8mm
